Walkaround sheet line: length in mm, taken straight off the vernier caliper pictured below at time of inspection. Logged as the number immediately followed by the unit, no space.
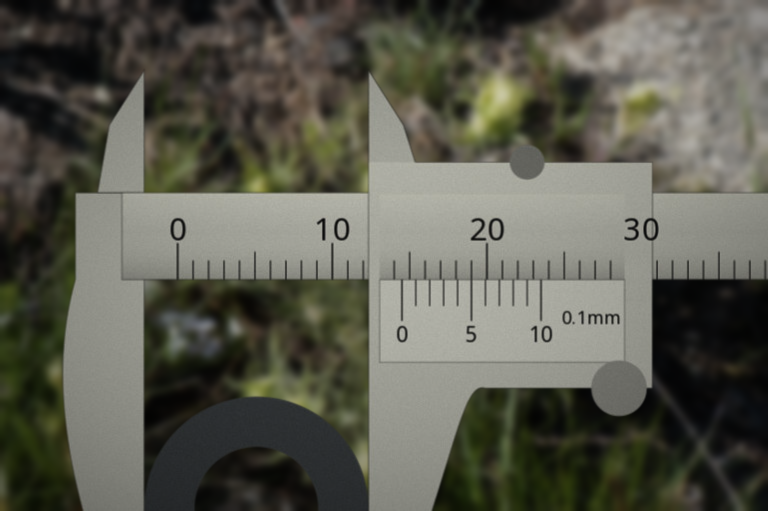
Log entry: 14.5mm
